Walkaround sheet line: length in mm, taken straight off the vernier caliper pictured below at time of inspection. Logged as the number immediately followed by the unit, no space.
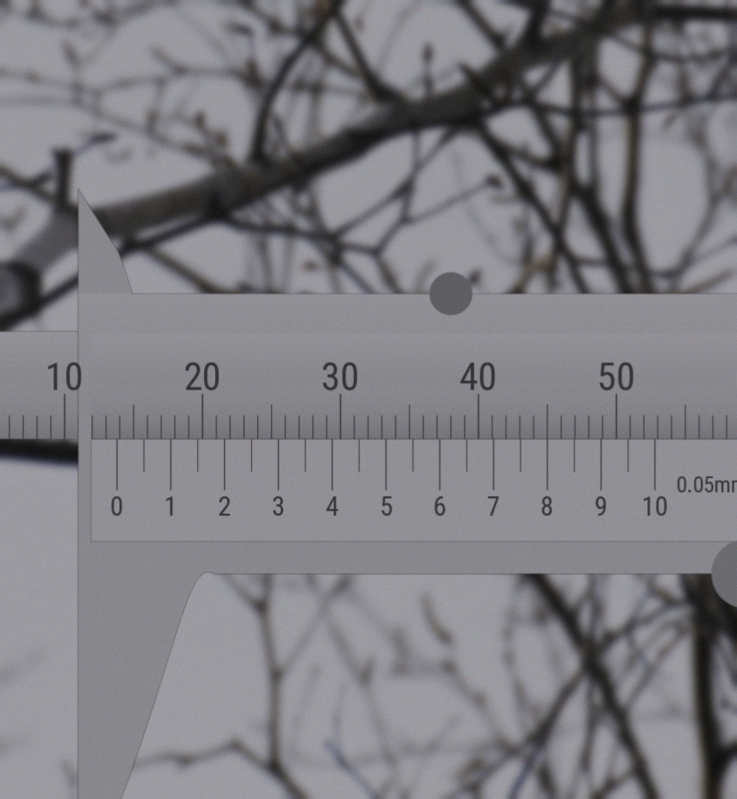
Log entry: 13.8mm
